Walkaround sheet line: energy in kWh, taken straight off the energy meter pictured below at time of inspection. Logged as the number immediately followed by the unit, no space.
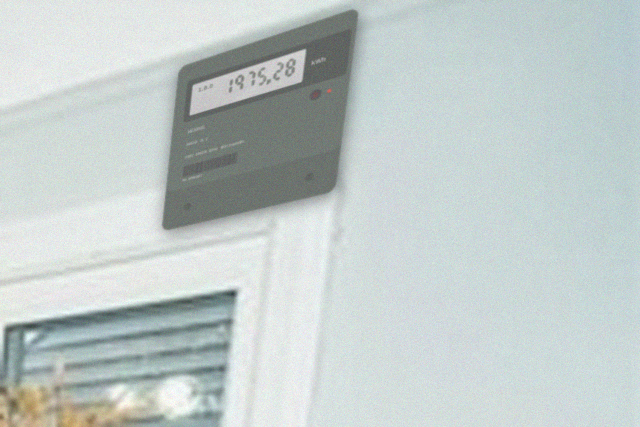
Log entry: 1975.28kWh
